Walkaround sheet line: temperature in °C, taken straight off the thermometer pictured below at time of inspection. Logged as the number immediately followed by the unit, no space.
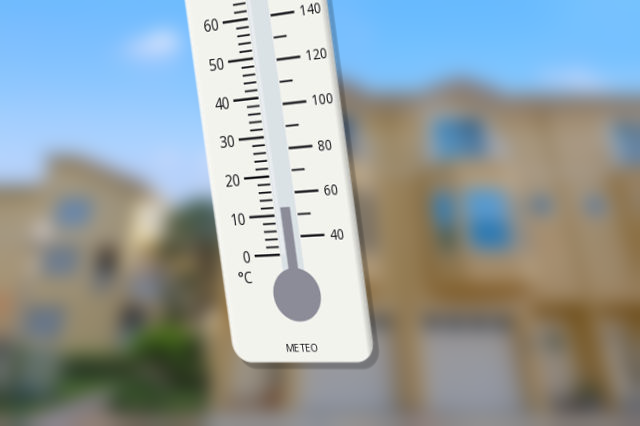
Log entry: 12°C
